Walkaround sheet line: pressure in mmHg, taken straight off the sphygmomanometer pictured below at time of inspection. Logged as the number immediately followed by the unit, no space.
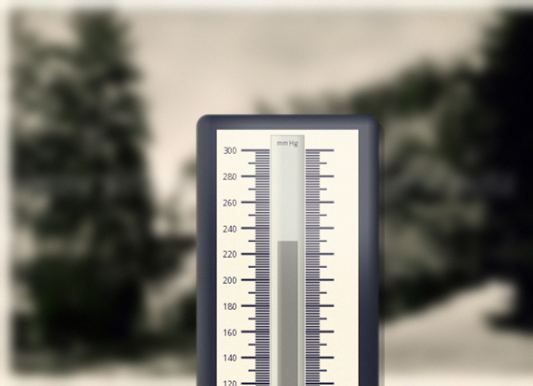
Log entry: 230mmHg
